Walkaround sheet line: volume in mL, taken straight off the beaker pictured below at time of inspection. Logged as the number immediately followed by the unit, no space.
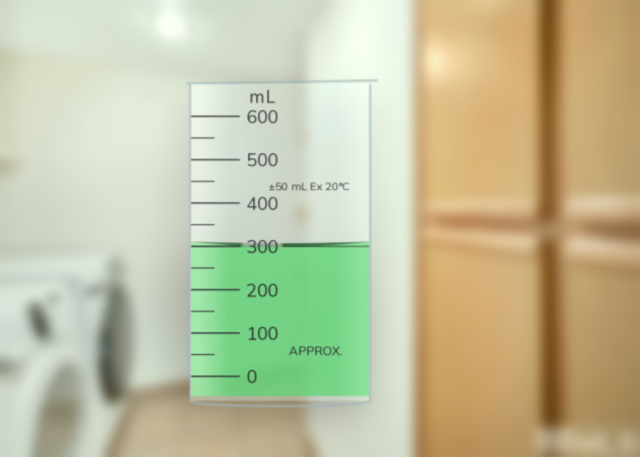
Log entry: 300mL
